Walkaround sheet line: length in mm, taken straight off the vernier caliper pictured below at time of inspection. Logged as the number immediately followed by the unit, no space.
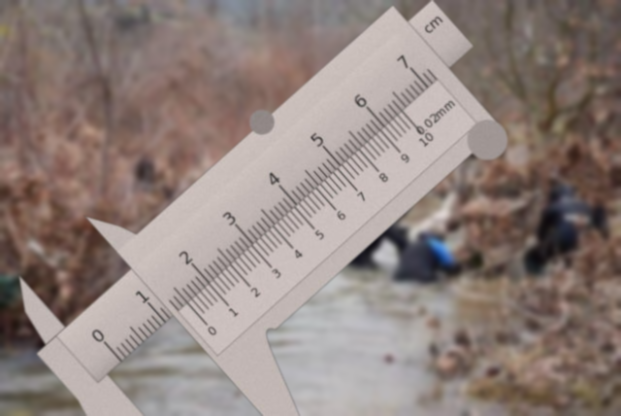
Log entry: 15.0mm
